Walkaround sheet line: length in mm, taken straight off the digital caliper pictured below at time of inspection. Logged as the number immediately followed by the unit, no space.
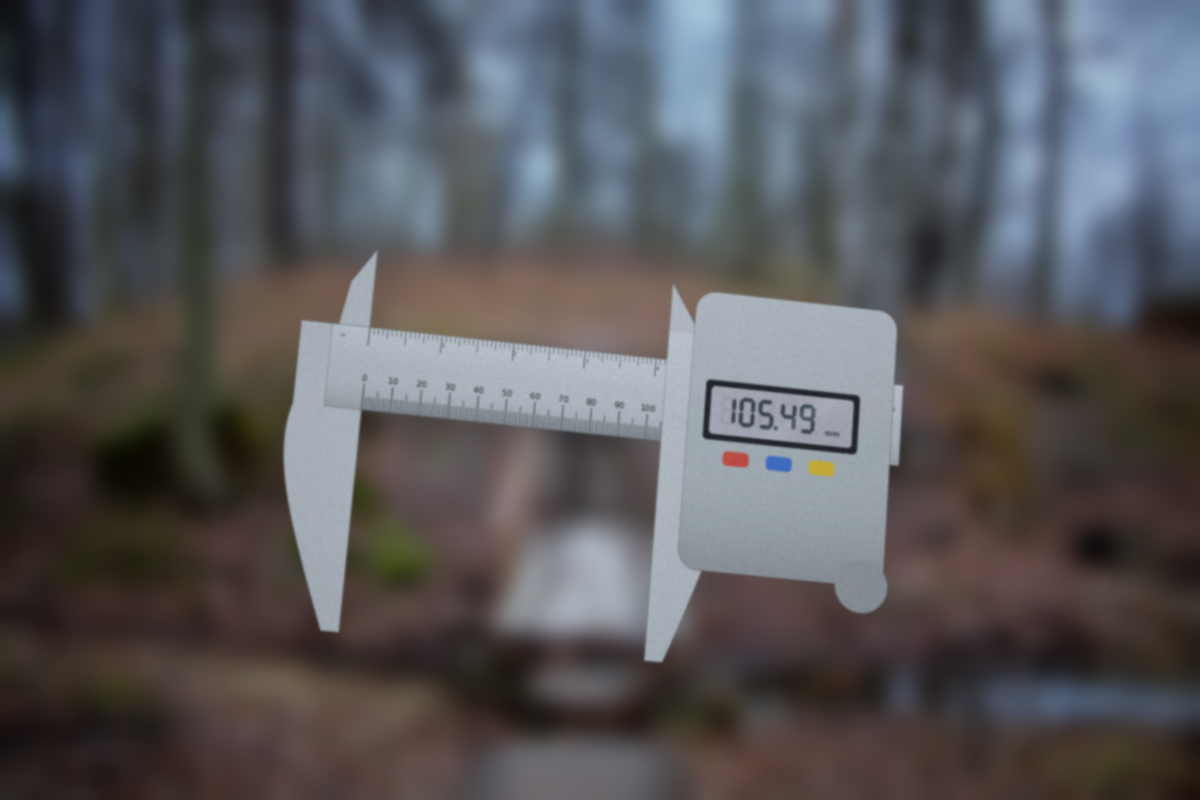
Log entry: 105.49mm
